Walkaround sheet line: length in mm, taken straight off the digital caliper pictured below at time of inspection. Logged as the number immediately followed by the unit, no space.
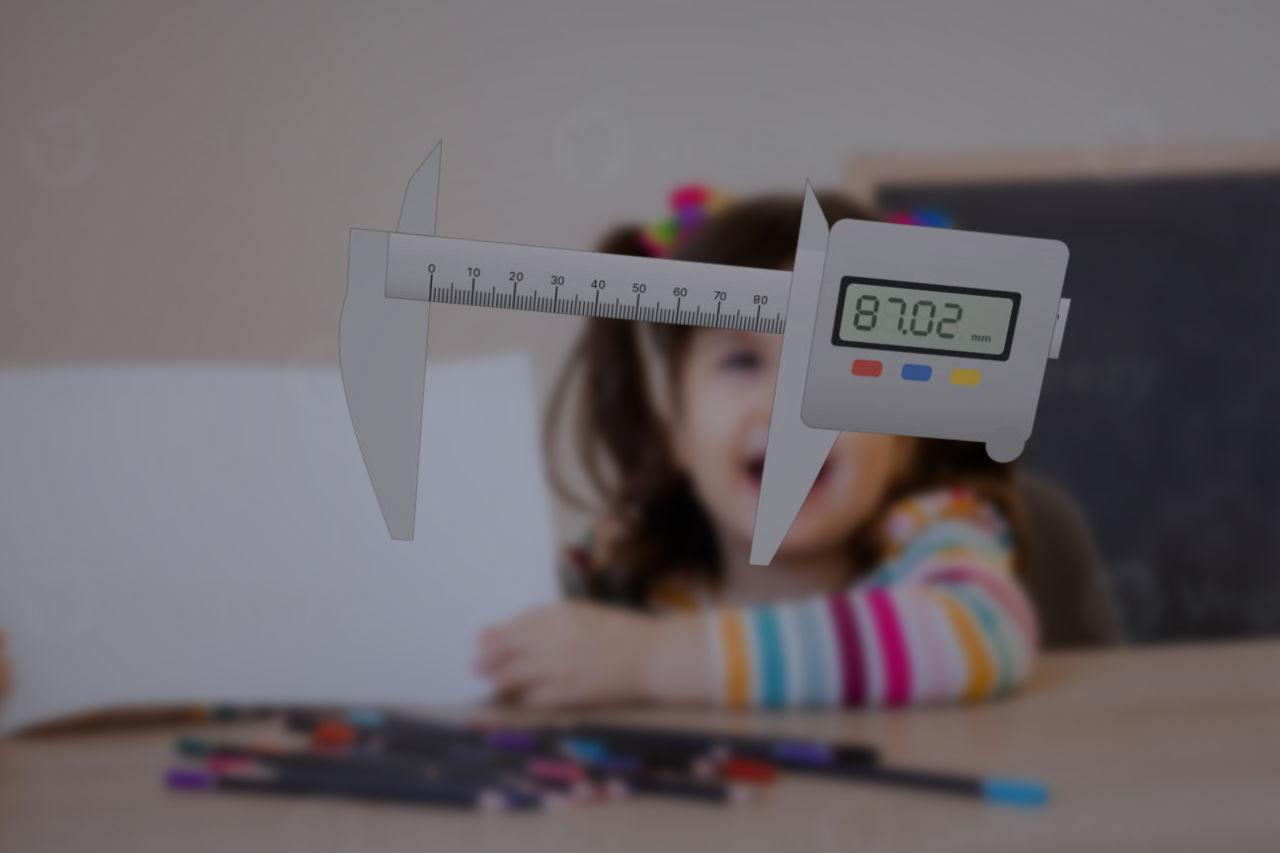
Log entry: 87.02mm
